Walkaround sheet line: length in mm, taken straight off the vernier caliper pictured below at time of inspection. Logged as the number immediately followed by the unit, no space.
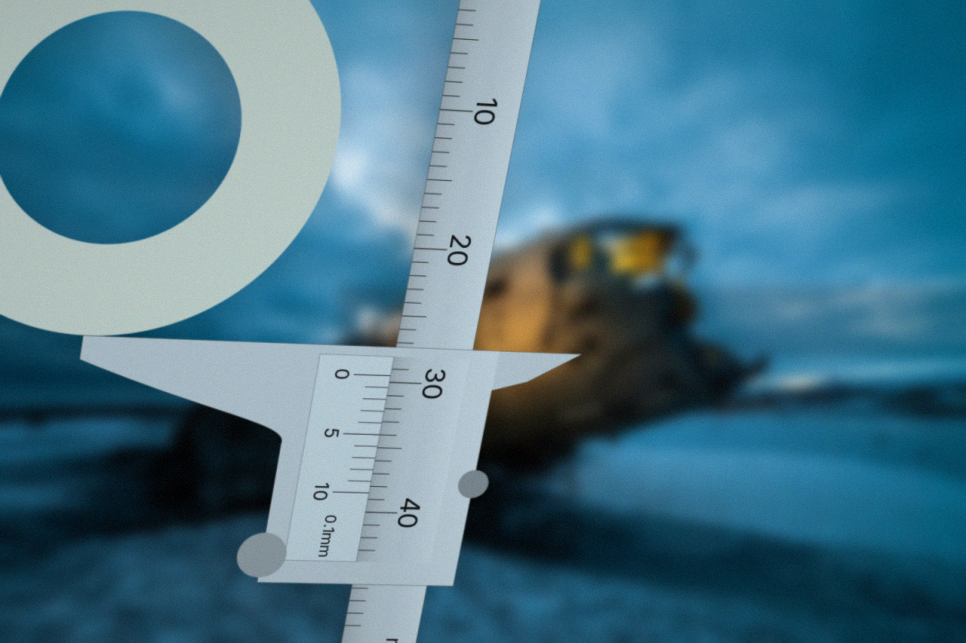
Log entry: 29.5mm
